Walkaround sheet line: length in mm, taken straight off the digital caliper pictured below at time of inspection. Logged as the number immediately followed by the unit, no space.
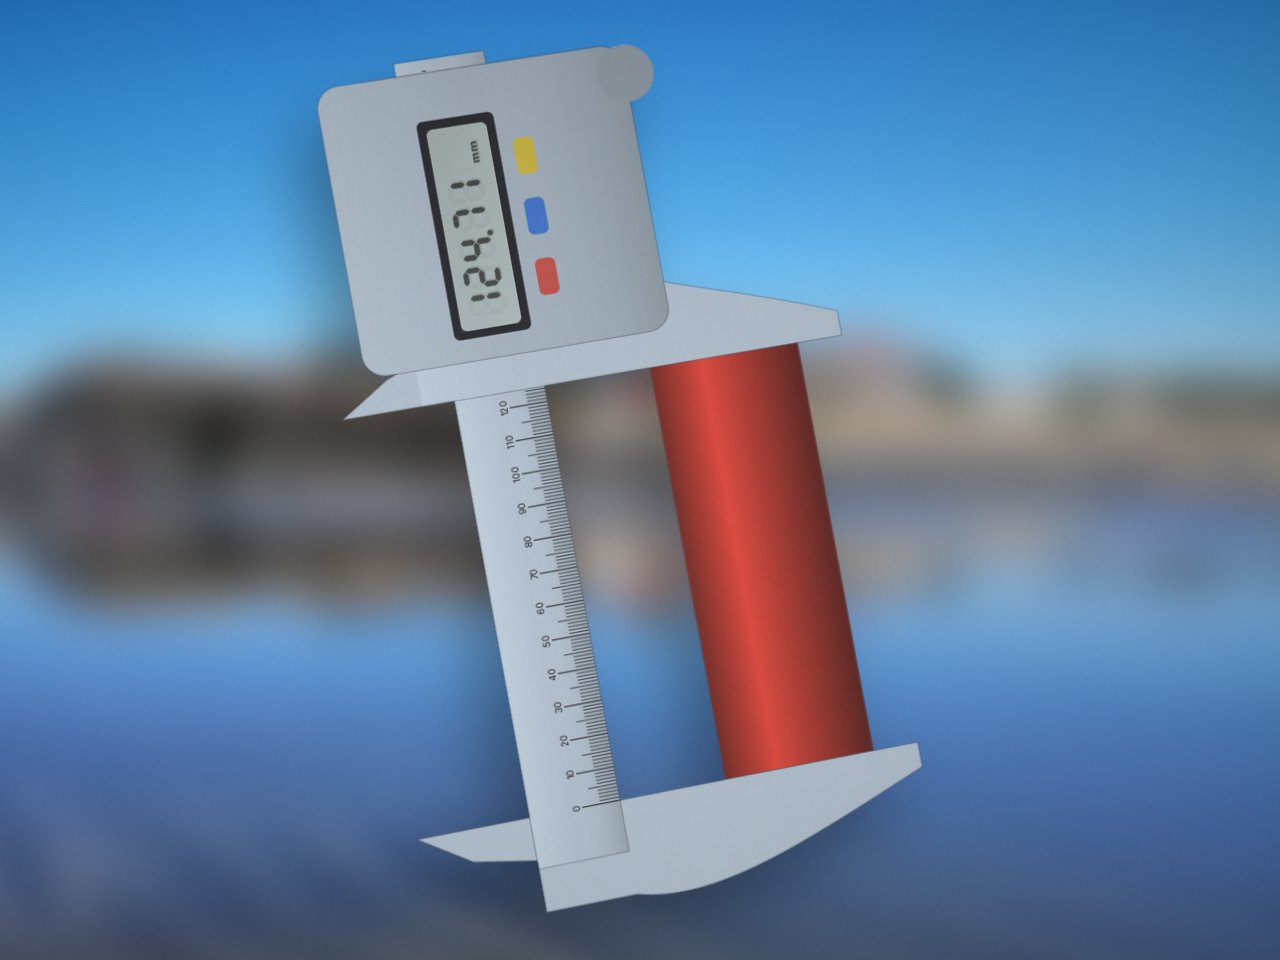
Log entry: 124.71mm
